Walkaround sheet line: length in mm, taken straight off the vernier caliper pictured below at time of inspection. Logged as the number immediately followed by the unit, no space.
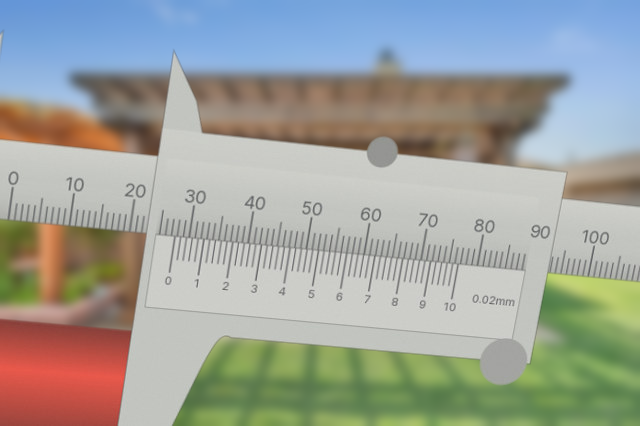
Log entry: 27.6mm
